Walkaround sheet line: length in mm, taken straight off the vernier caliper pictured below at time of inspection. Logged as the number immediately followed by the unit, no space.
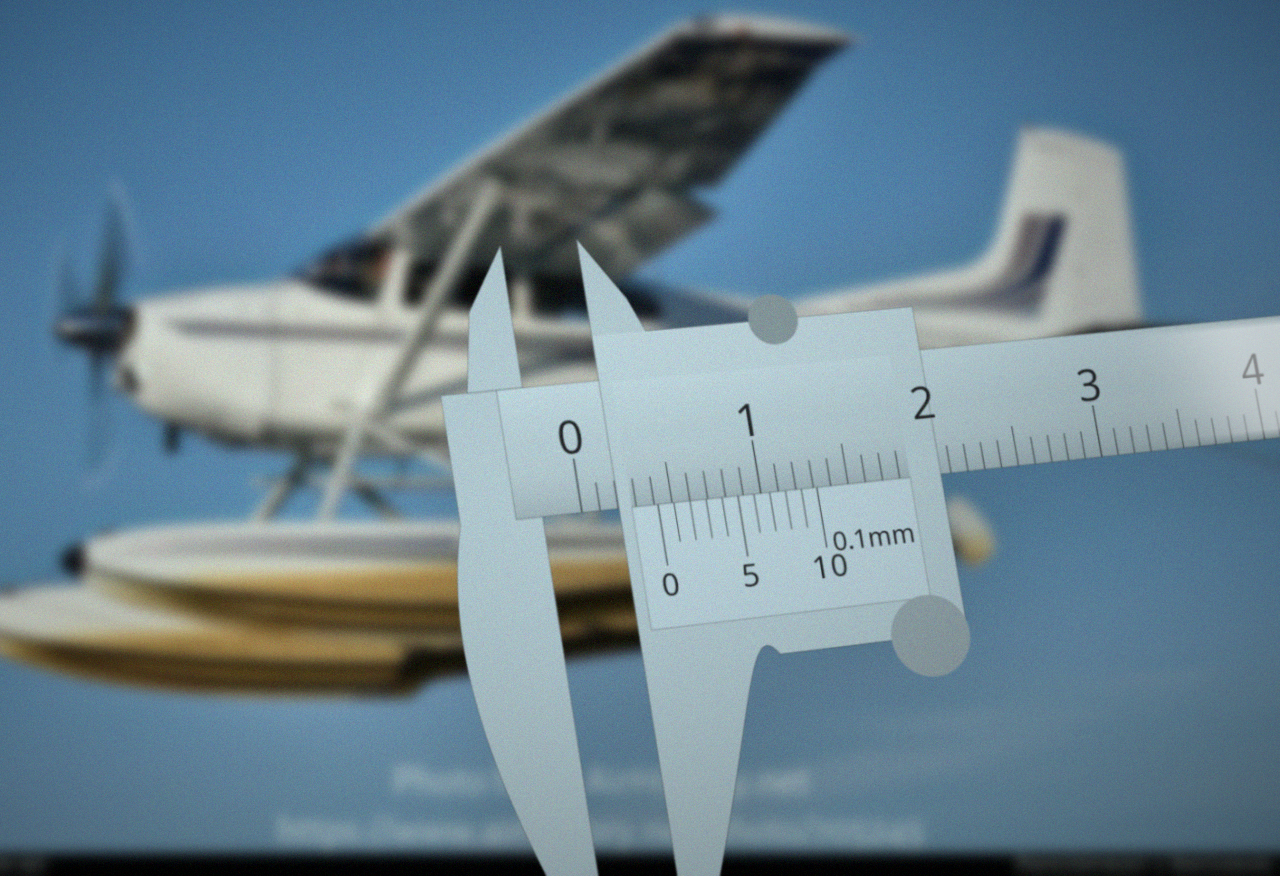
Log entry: 4.2mm
